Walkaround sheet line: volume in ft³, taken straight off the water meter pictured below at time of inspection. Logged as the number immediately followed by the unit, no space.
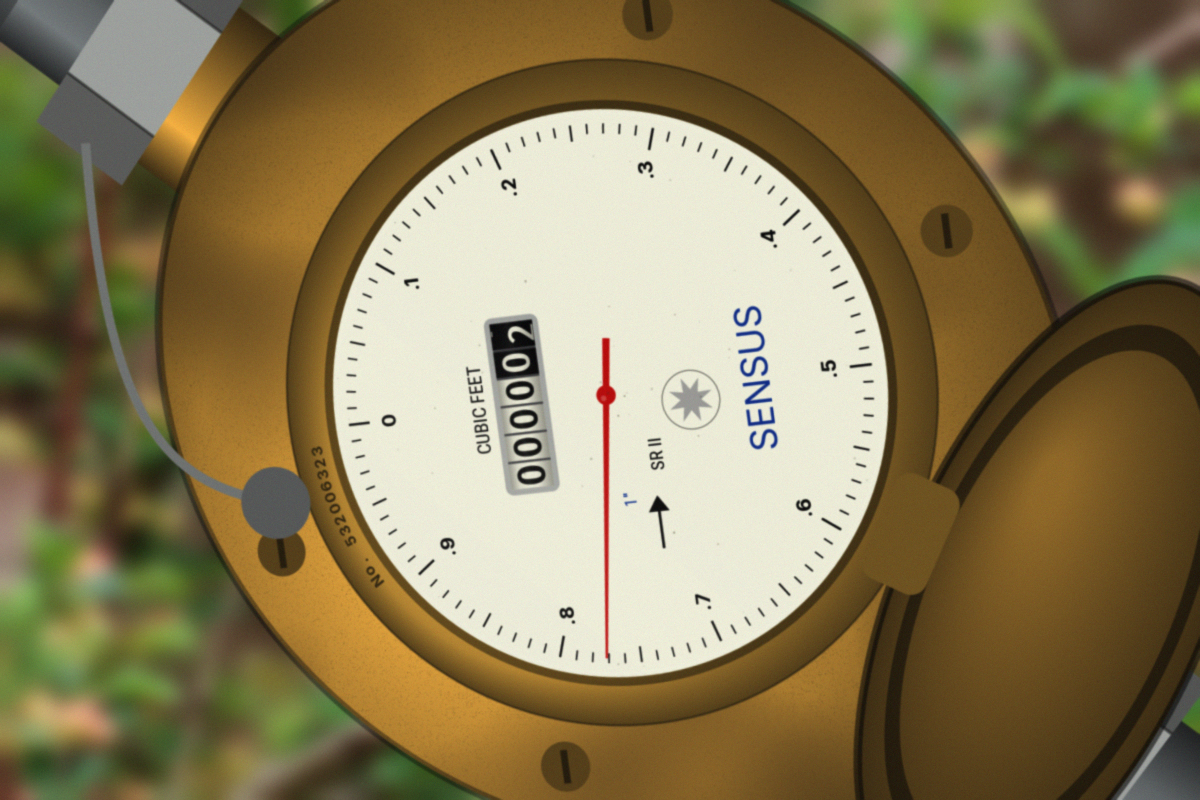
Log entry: 1.77ft³
